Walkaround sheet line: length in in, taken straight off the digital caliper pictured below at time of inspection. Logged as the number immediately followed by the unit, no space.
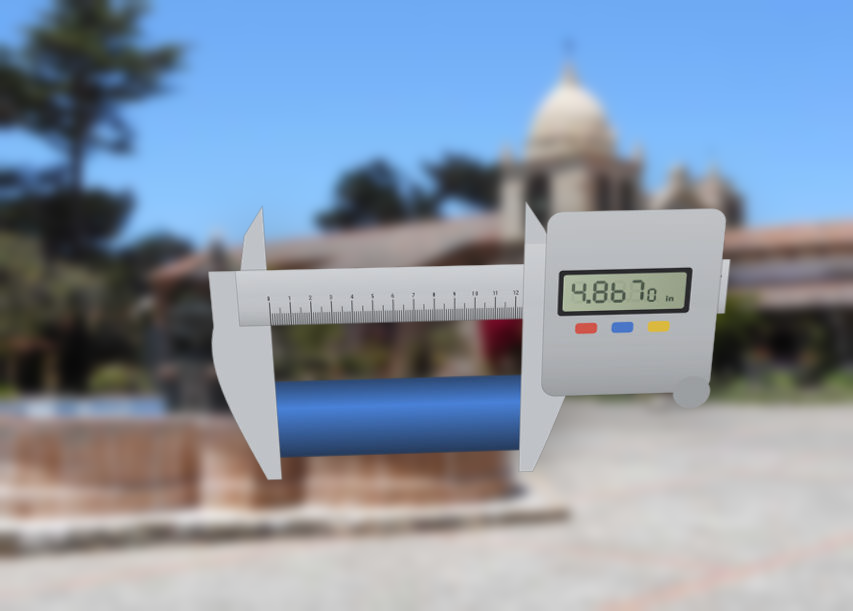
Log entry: 4.8670in
